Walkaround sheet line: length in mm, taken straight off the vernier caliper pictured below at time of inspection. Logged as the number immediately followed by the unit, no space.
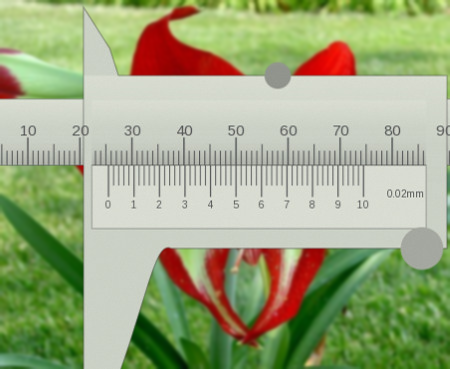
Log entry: 25.5mm
